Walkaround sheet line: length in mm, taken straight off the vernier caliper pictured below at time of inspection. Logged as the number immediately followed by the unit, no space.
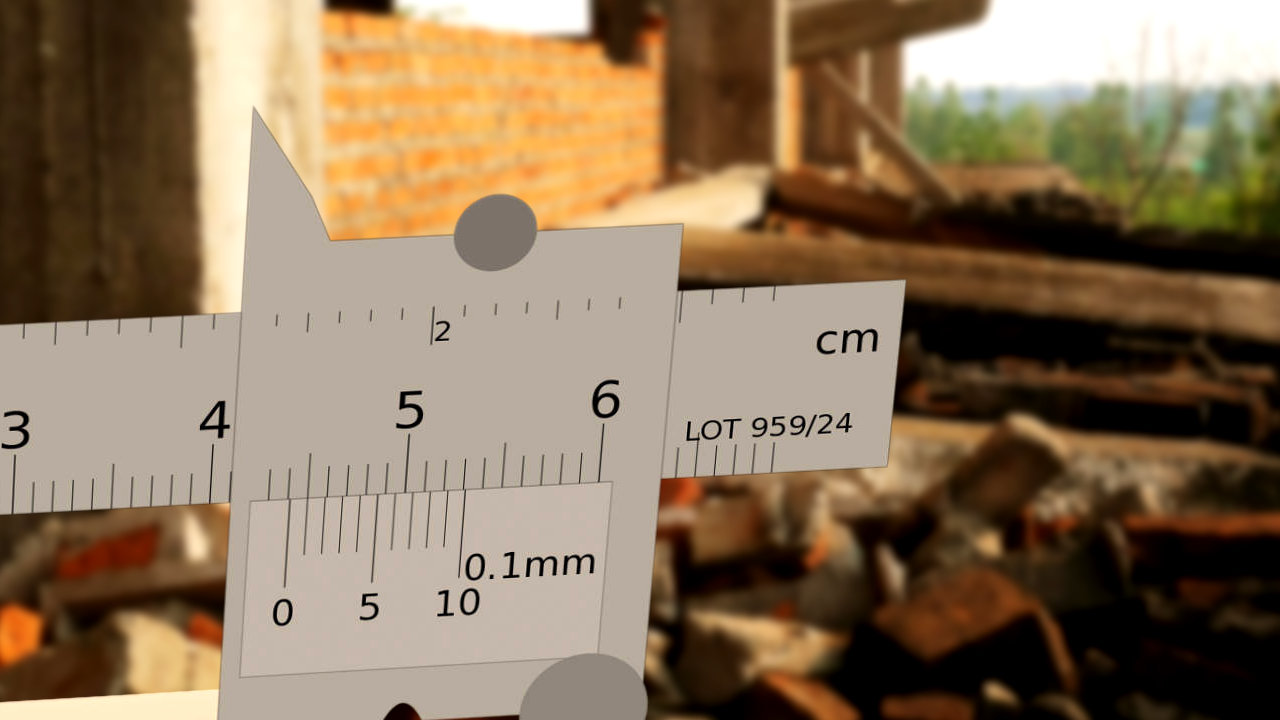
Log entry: 44.1mm
